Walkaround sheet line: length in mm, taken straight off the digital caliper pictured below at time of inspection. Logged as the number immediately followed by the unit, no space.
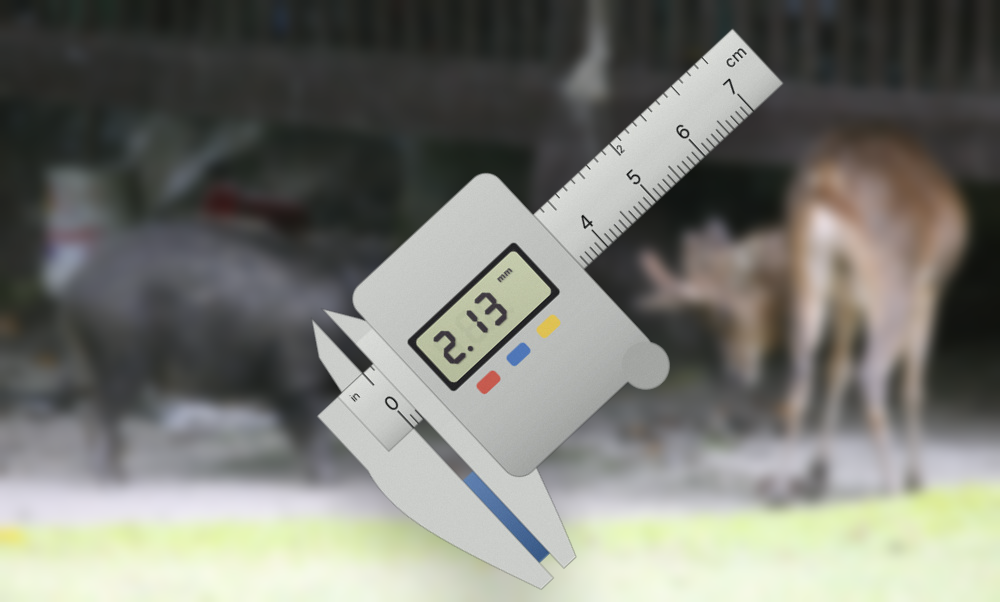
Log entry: 2.13mm
